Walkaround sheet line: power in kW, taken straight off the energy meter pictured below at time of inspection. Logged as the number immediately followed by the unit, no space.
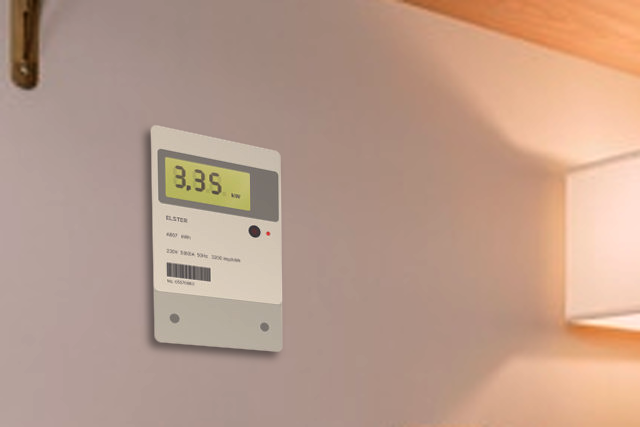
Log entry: 3.35kW
